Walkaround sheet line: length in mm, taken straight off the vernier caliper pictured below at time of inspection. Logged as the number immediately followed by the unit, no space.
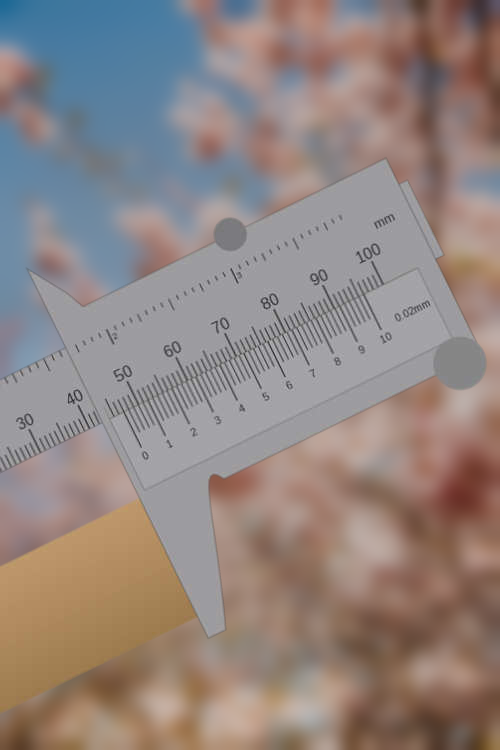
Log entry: 47.0mm
